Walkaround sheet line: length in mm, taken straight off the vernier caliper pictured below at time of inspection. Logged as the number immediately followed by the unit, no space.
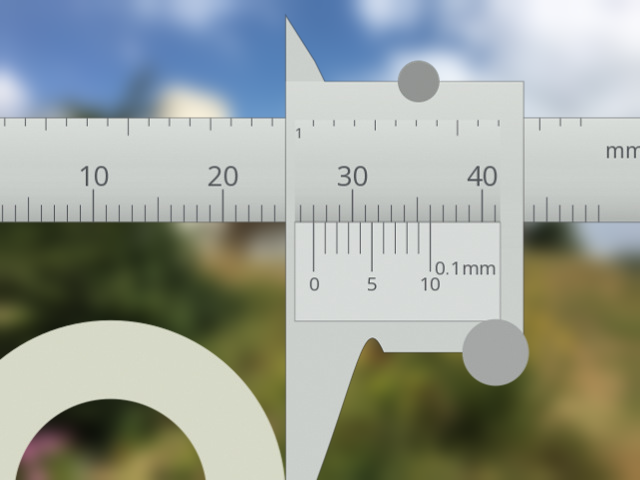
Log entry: 27.0mm
